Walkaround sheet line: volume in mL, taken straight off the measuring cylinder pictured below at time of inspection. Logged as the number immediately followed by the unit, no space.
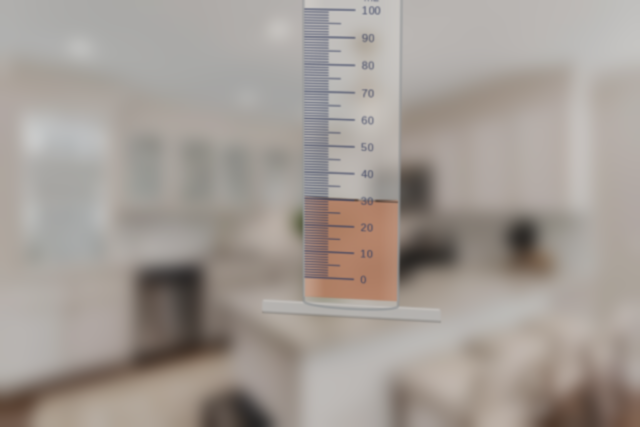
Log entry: 30mL
